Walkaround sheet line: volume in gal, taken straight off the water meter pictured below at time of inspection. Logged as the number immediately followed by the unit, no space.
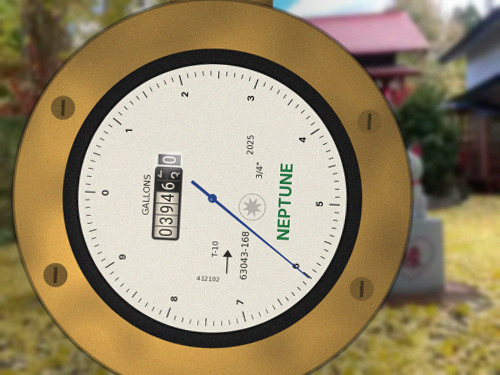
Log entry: 394626.0gal
